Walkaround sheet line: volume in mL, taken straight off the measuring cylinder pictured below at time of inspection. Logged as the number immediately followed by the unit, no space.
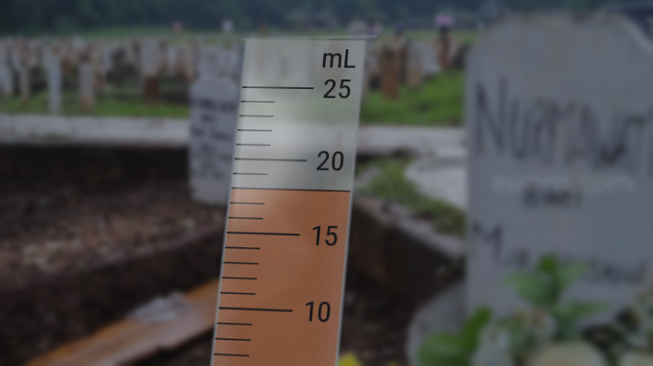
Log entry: 18mL
